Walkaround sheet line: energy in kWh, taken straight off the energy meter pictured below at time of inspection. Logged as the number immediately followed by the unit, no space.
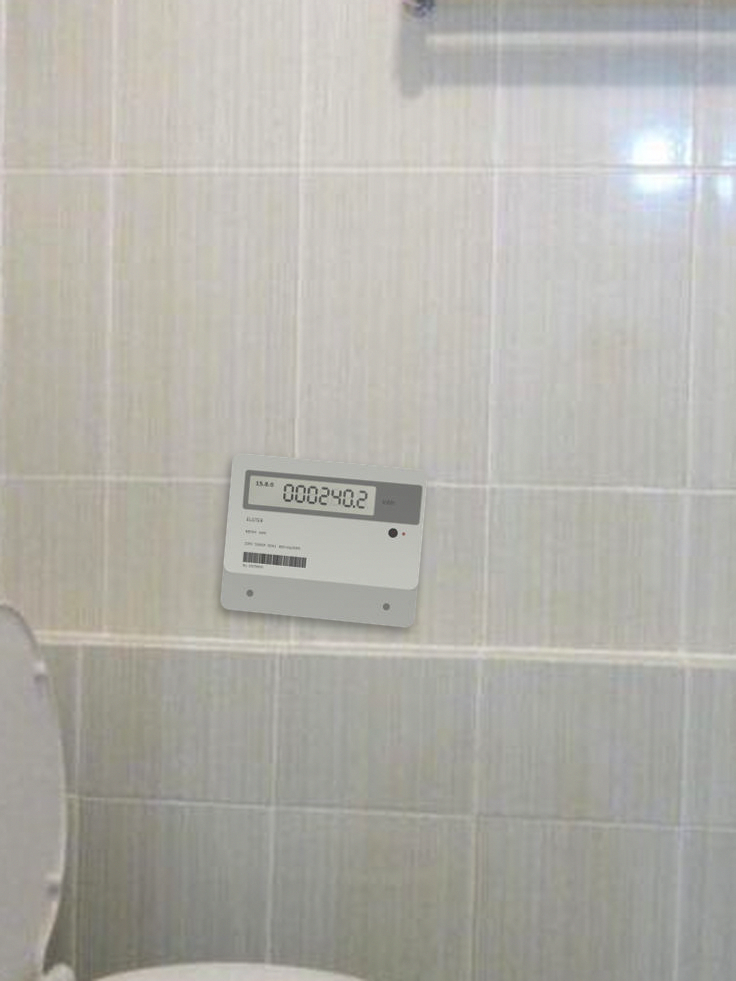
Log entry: 240.2kWh
